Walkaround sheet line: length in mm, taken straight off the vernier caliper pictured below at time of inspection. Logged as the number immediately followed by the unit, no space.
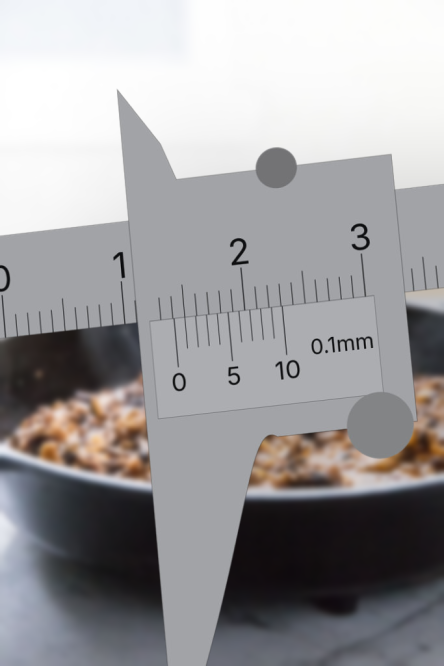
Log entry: 14.1mm
